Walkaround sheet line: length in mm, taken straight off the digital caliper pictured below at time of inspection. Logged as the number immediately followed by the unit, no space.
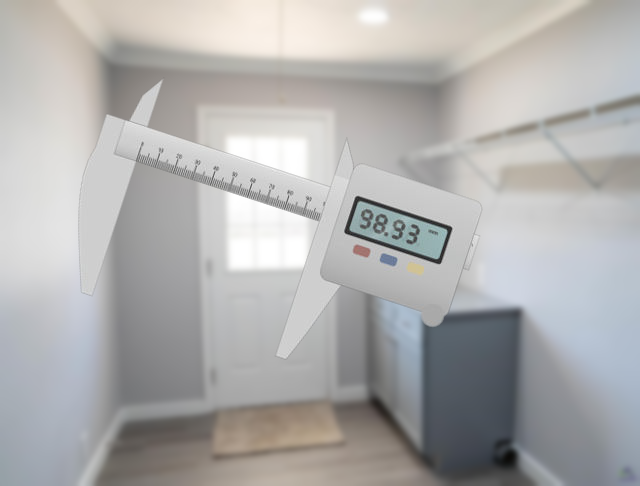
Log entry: 98.93mm
